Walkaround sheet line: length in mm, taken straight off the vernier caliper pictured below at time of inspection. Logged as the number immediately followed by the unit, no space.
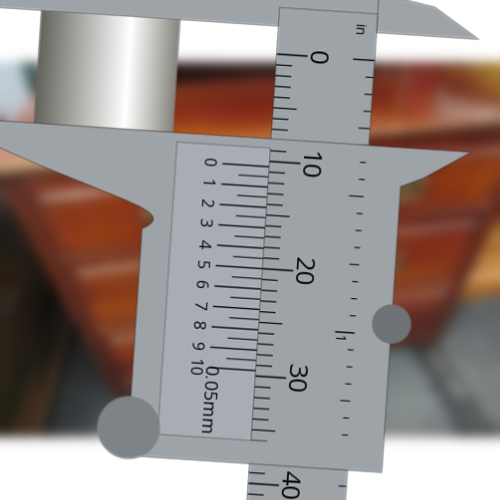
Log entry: 10.5mm
